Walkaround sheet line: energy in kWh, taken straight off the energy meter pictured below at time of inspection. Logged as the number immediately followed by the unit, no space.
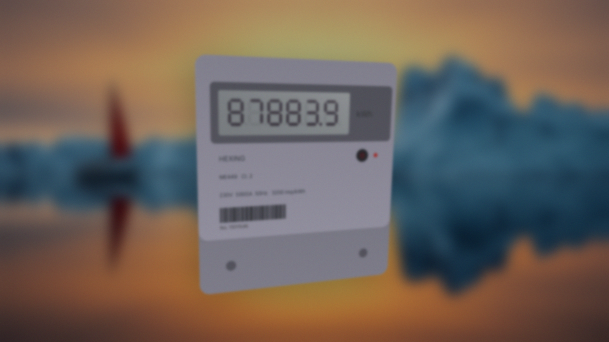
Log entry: 87883.9kWh
